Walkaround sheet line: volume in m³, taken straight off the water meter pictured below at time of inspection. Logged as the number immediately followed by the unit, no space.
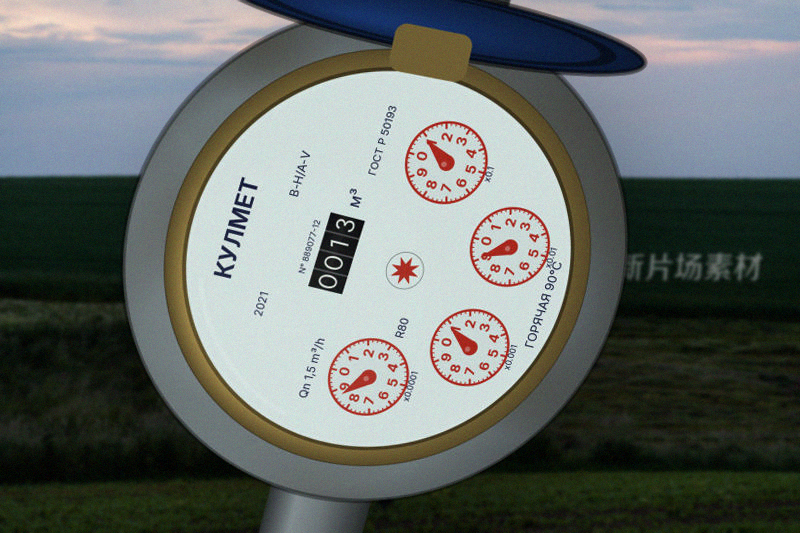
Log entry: 13.0908m³
